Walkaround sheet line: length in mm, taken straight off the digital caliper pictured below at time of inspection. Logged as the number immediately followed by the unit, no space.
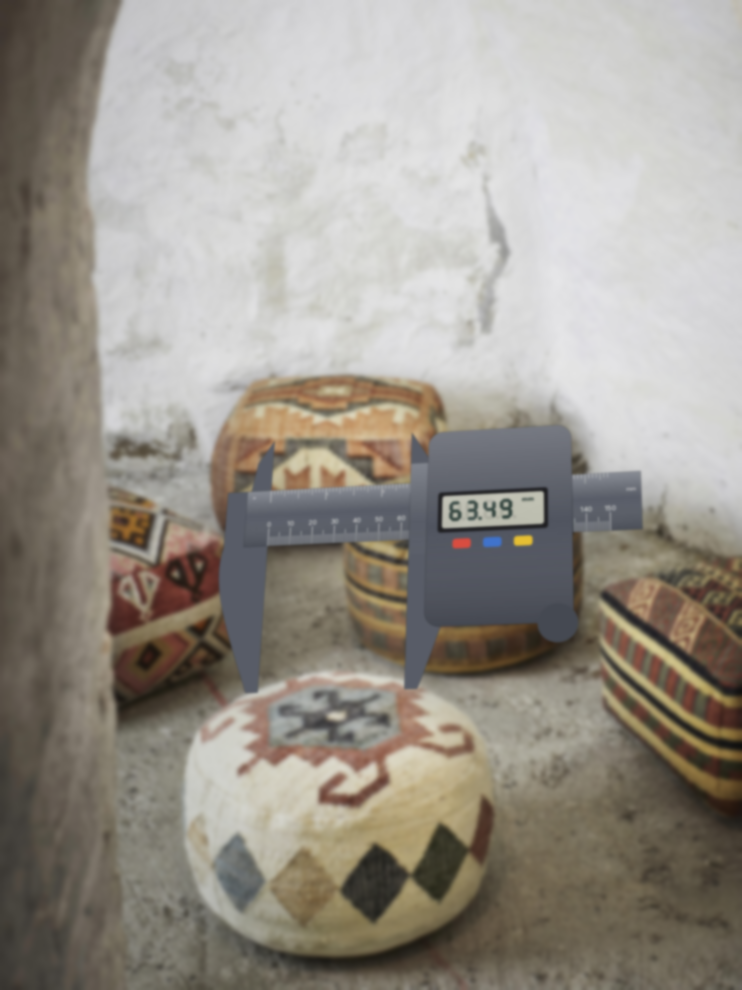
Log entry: 63.49mm
